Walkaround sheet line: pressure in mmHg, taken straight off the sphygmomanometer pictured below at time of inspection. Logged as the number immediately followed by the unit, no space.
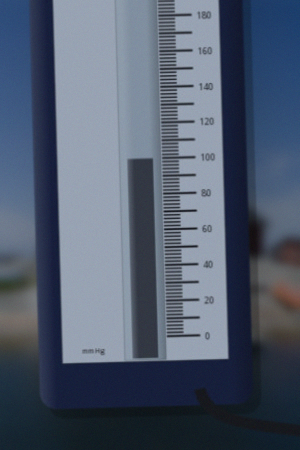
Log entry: 100mmHg
